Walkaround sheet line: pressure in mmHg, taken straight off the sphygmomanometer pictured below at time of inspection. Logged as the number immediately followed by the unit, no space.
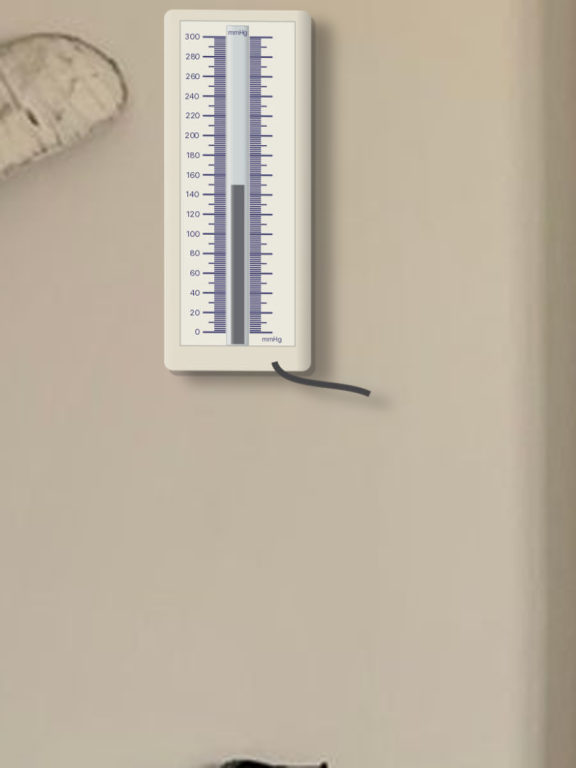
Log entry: 150mmHg
